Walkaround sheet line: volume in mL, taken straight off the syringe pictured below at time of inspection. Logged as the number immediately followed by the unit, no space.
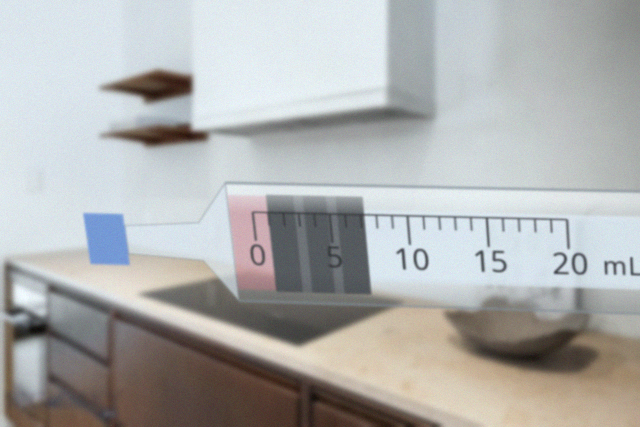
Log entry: 1mL
